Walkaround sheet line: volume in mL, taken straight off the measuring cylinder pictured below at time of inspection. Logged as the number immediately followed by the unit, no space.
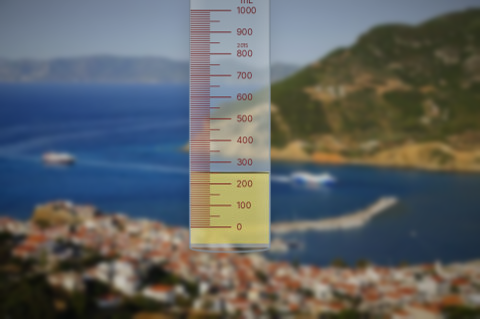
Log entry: 250mL
